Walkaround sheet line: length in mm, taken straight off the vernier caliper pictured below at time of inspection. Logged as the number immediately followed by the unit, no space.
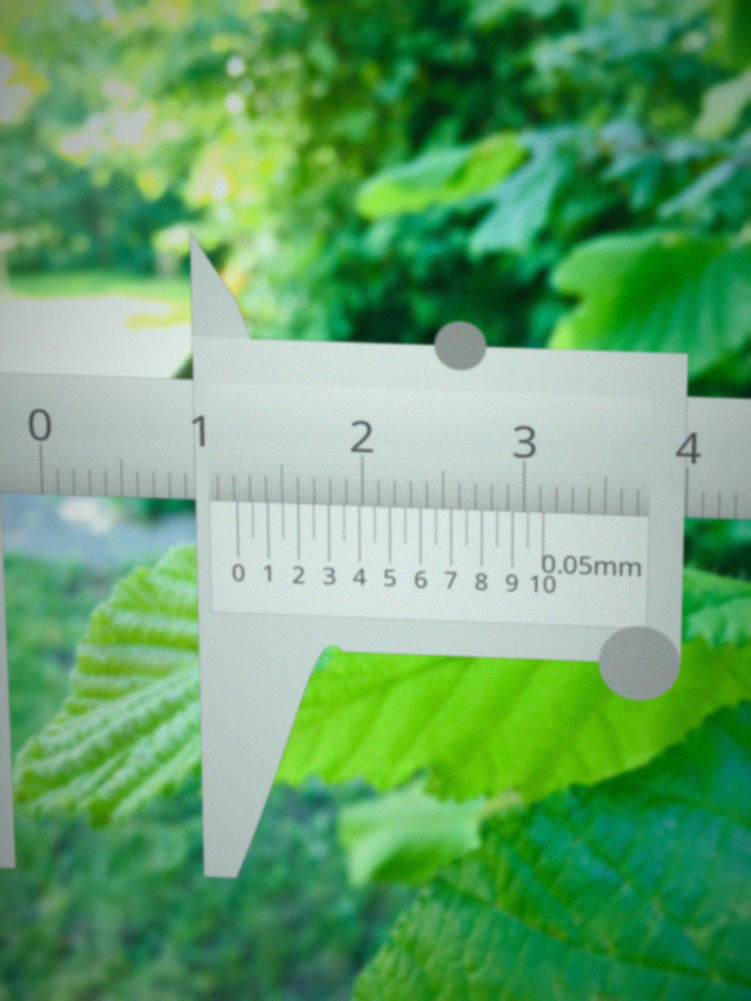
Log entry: 12.2mm
